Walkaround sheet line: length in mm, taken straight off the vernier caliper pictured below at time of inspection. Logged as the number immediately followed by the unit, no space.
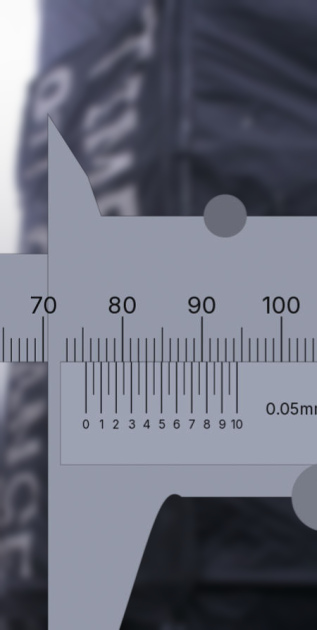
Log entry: 75.4mm
